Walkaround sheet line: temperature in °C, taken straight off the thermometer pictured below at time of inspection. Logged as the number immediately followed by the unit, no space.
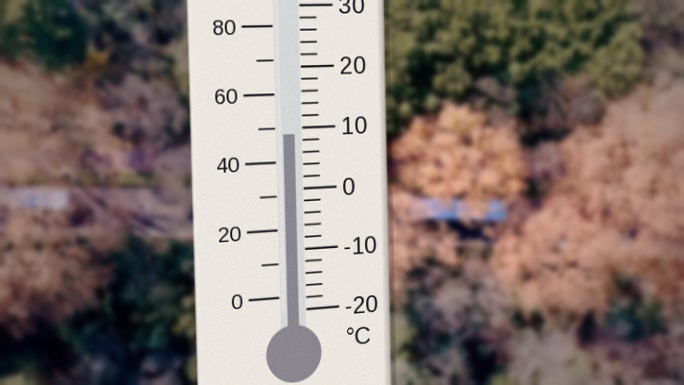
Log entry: 9°C
